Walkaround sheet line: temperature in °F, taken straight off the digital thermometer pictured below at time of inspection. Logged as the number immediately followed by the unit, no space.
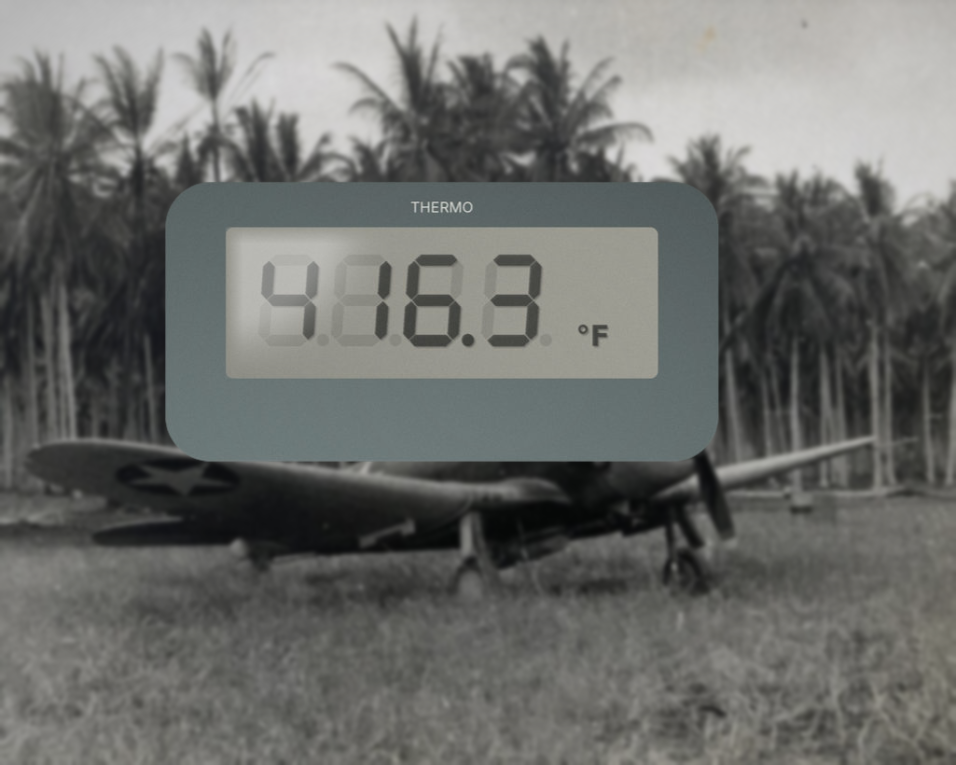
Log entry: 416.3°F
